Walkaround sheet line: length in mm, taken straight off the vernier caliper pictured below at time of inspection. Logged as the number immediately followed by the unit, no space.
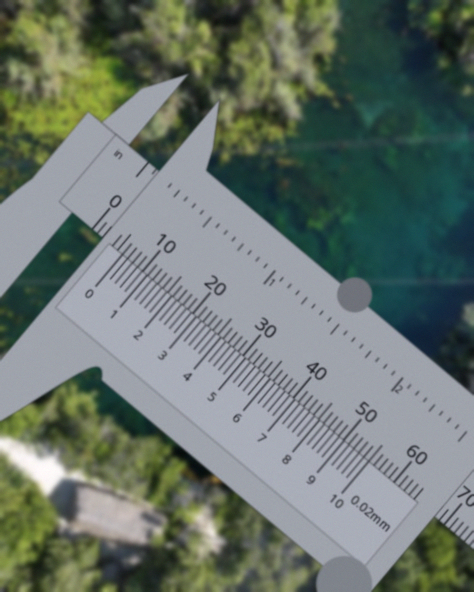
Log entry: 6.0mm
